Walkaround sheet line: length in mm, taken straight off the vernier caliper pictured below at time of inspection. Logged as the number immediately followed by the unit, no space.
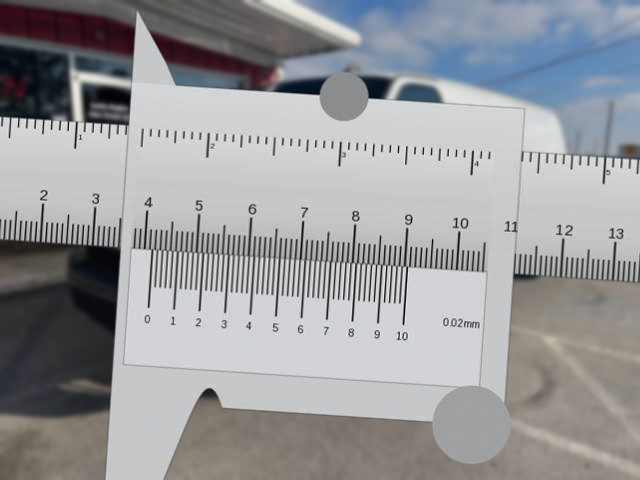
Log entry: 41.5mm
